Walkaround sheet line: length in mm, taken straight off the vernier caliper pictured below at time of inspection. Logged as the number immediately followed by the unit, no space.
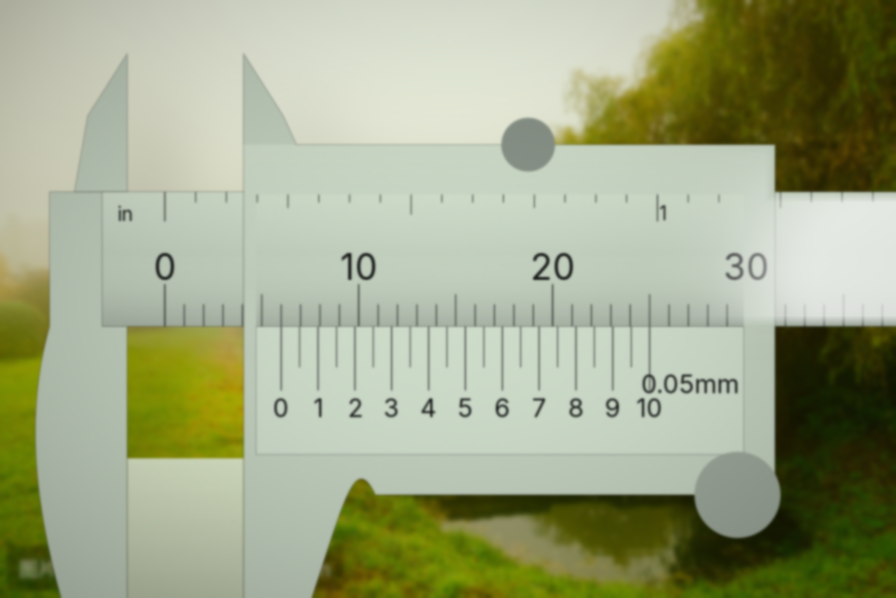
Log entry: 6.0mm
